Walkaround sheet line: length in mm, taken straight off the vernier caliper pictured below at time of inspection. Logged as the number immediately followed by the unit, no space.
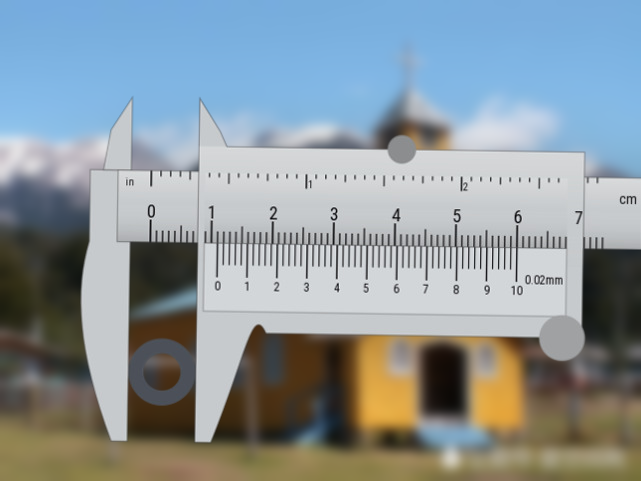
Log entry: 11.0mm
